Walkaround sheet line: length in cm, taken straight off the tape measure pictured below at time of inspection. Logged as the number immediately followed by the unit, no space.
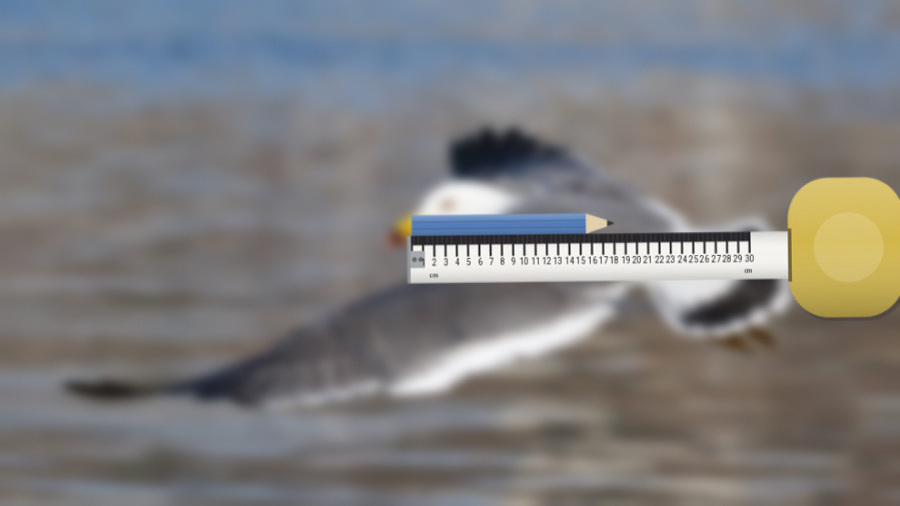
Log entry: 18cm
